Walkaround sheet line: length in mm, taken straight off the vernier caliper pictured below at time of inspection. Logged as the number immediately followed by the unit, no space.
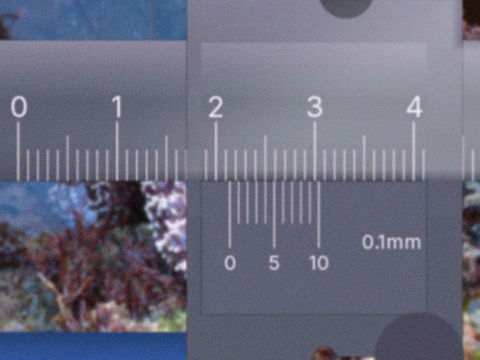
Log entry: 21.4mm
